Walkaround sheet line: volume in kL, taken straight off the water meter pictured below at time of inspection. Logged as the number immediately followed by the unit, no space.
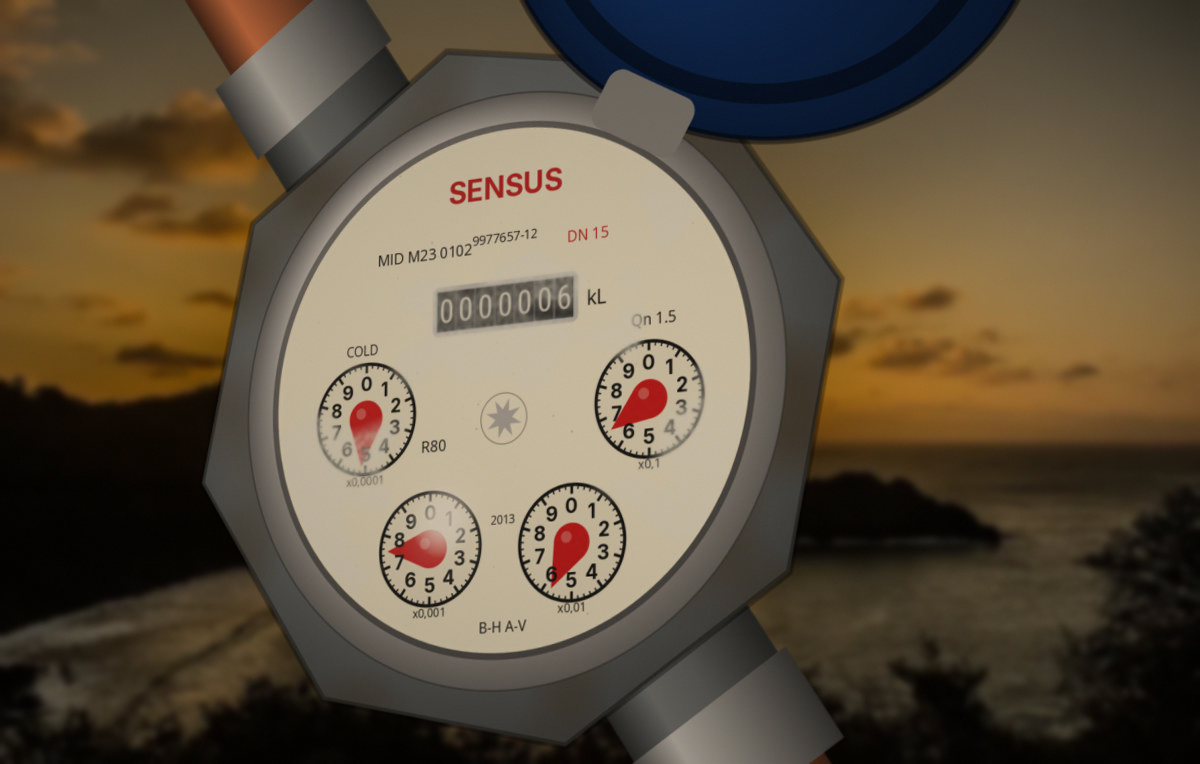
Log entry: 6.6575kL
